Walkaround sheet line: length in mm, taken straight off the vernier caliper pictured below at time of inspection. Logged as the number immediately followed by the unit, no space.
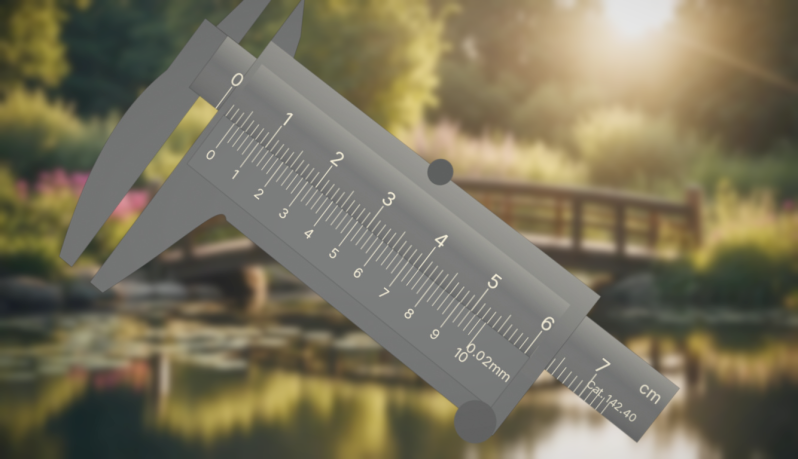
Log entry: 3.8mm
